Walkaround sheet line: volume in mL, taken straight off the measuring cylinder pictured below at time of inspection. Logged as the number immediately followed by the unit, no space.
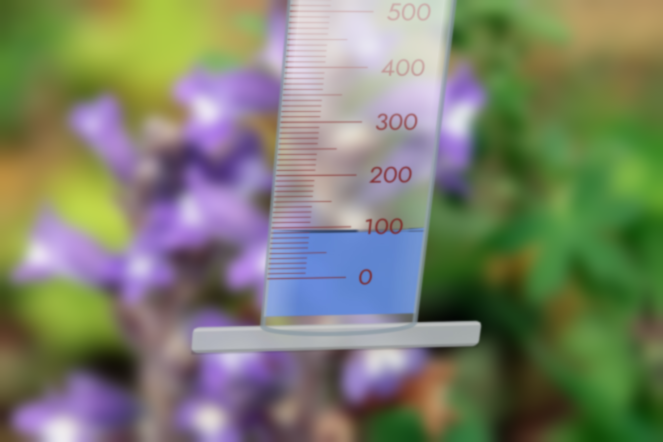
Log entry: 90mL
